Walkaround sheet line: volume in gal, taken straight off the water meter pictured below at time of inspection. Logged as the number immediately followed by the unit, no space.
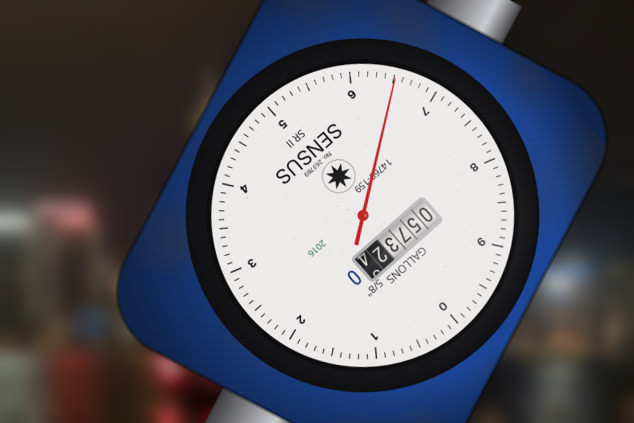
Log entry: 573236.5gal
